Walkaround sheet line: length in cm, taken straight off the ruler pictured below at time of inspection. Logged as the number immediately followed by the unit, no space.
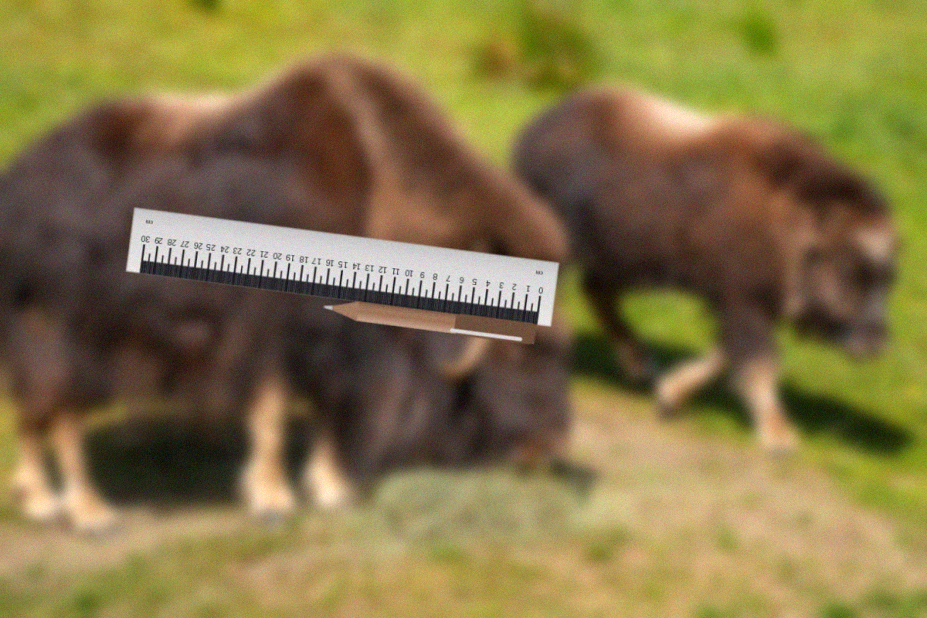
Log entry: 16cm
